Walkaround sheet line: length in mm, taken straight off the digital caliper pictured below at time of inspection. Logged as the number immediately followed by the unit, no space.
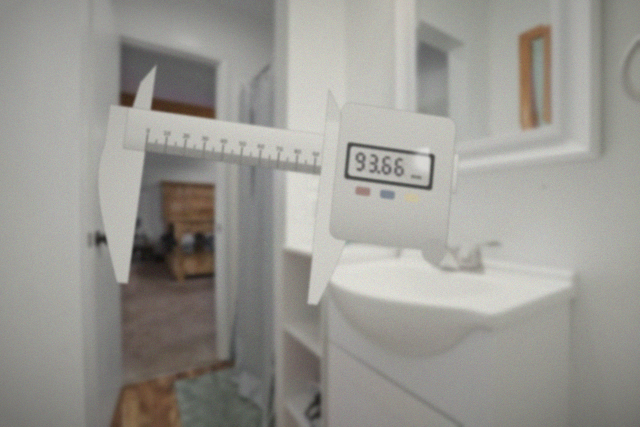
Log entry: 93.66mm
